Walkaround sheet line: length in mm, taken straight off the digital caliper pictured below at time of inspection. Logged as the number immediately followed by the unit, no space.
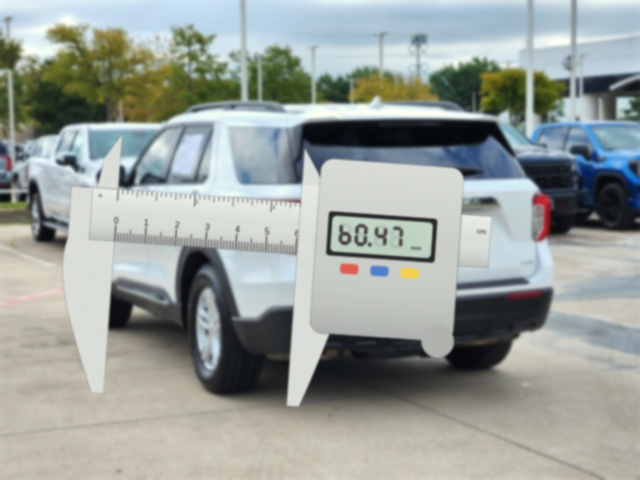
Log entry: 60.47mm
